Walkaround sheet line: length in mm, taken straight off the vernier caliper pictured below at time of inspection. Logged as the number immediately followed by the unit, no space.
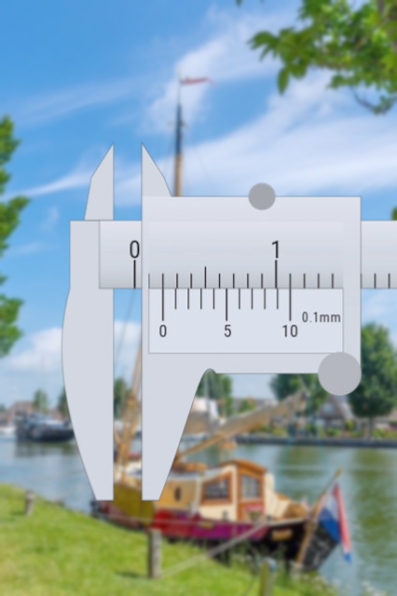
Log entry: 2.0mm
